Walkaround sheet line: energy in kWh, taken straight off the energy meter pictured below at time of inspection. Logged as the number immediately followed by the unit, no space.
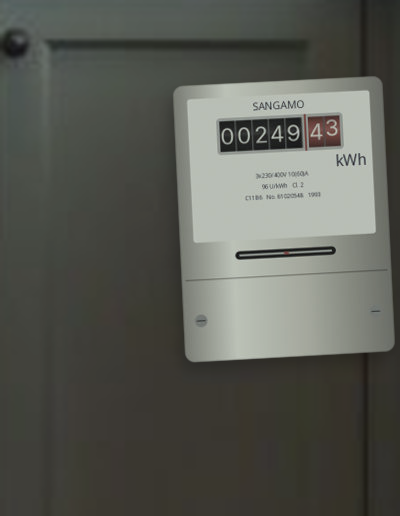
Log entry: 249.43kWh
